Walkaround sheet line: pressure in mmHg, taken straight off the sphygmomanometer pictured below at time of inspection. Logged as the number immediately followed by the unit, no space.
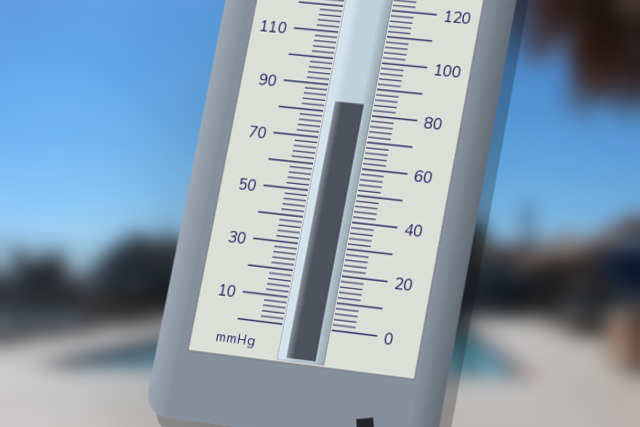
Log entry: 84mmHg
